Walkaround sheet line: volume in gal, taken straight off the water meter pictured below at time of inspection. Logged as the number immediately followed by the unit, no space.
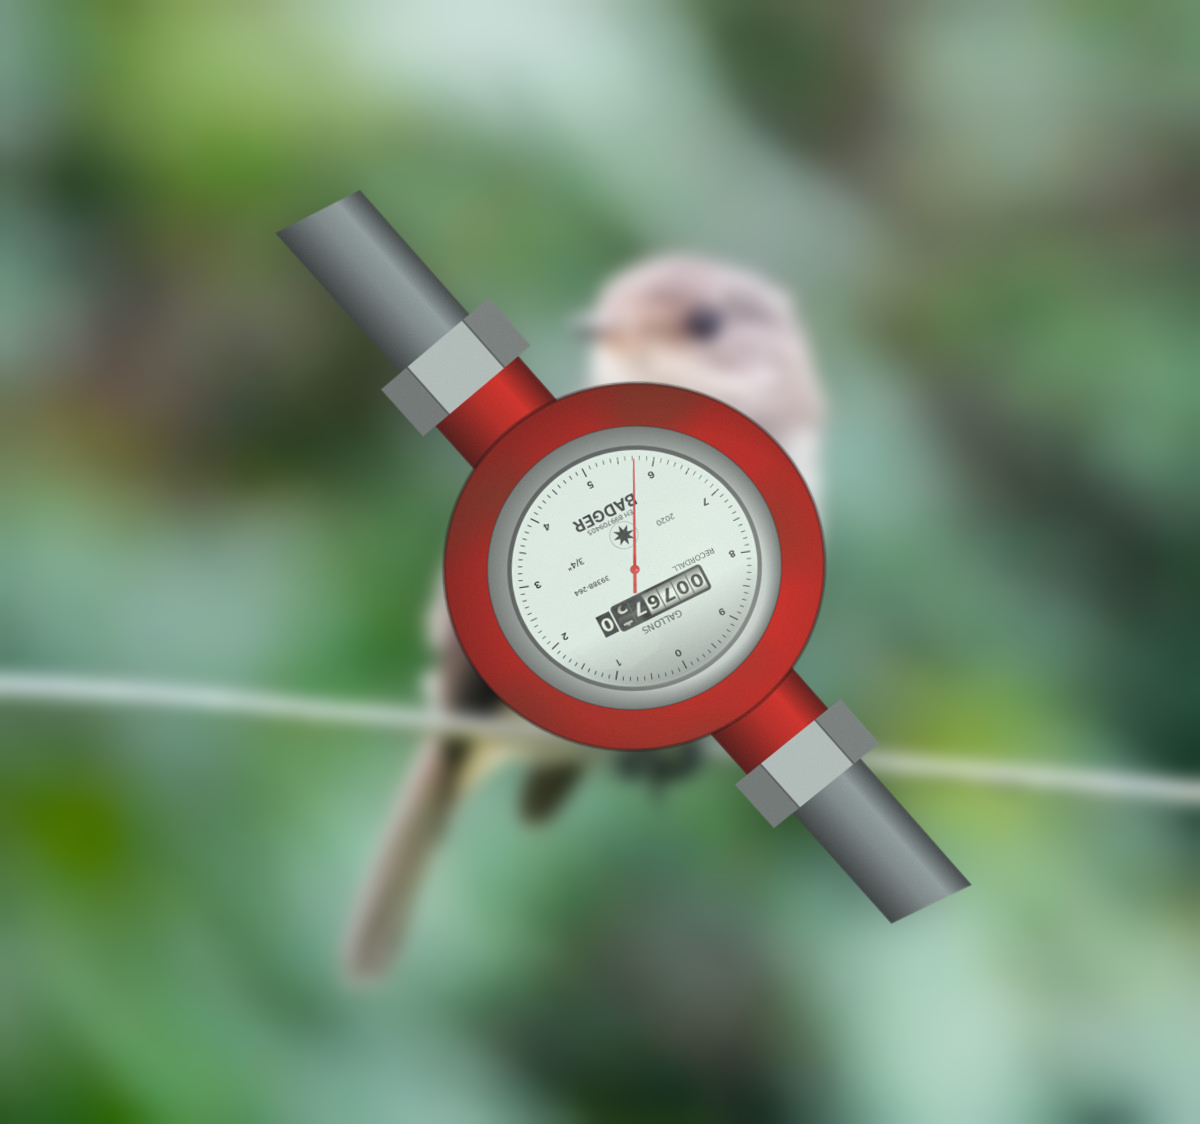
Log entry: 76715.7gal
